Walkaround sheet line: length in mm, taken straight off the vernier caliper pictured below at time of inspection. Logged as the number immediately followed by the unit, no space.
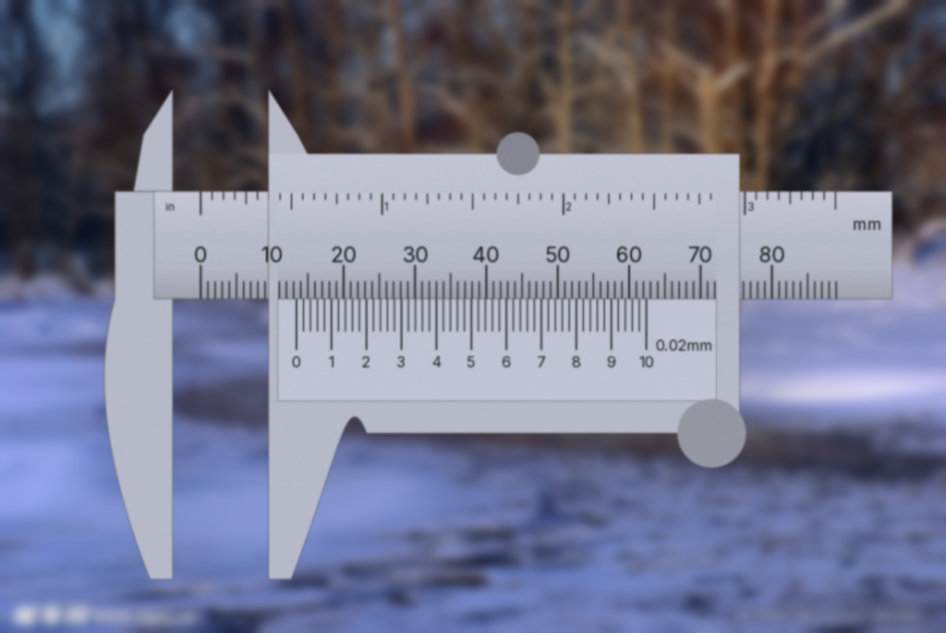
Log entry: 13.4mm
